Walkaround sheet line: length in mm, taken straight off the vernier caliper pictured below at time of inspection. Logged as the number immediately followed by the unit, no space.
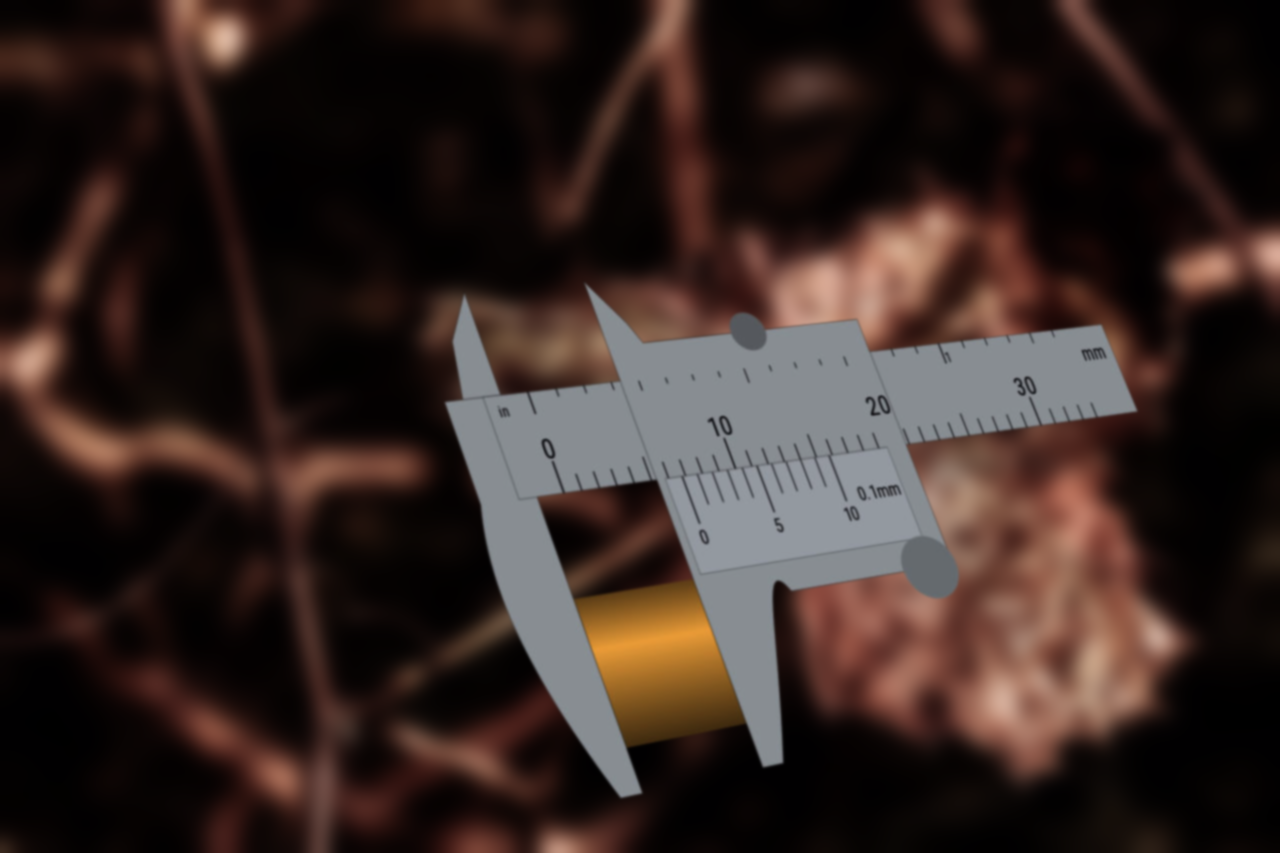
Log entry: 6.8mm
